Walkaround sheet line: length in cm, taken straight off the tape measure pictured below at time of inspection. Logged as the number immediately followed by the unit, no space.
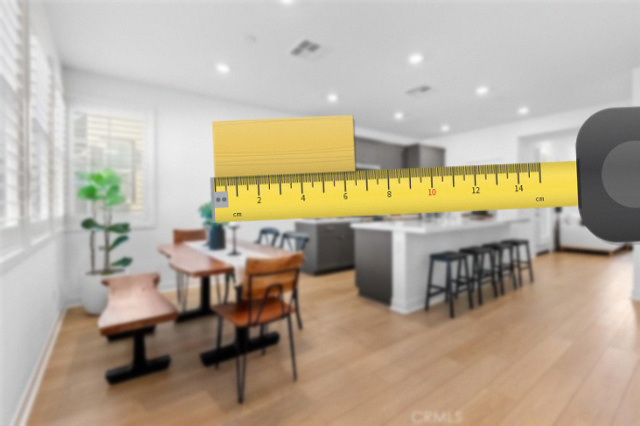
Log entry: 6.5cm
